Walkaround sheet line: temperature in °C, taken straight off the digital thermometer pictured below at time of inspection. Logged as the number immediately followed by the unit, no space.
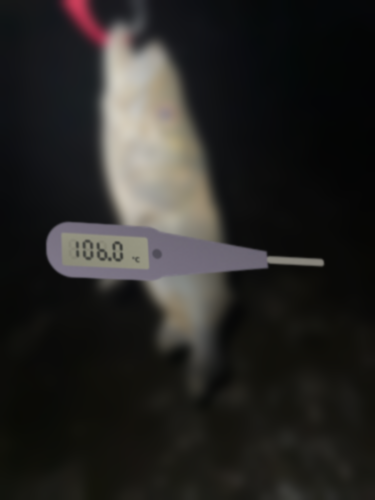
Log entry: 106.0°C
